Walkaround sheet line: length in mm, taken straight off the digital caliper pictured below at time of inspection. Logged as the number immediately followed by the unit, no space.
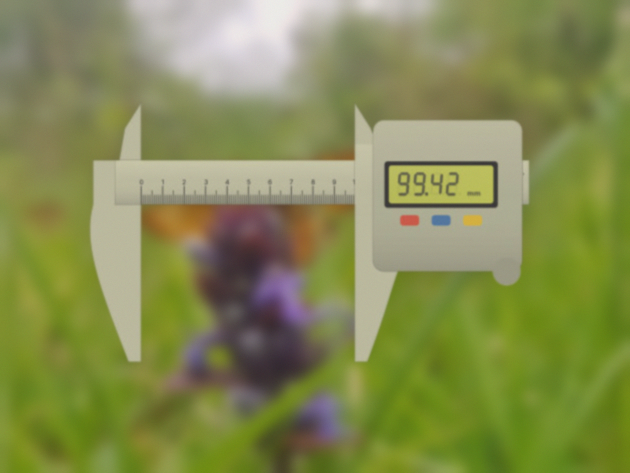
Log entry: 99.42mm
